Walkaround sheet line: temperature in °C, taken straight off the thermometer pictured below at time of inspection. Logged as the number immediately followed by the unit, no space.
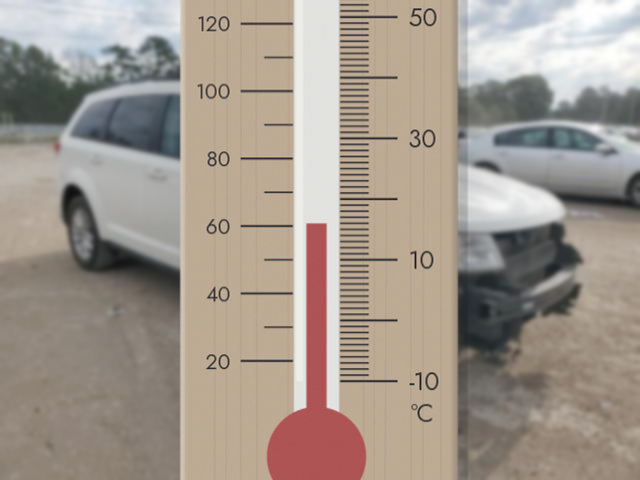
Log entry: 16°C
